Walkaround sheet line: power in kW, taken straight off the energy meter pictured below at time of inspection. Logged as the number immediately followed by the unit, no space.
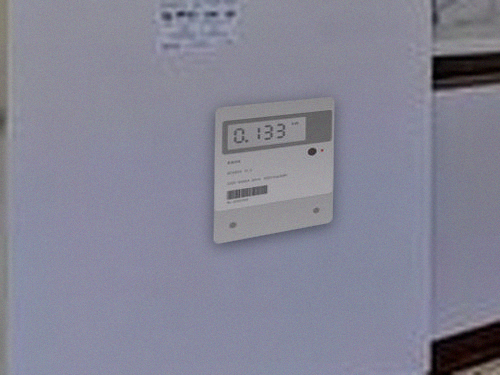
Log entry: 0.133kW
